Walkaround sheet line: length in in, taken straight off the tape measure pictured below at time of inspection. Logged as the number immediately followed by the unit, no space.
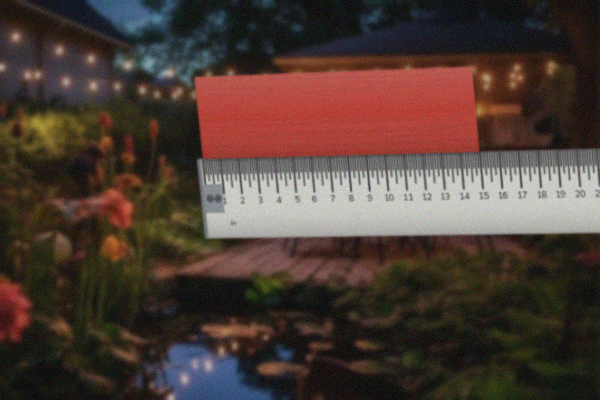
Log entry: 15in
